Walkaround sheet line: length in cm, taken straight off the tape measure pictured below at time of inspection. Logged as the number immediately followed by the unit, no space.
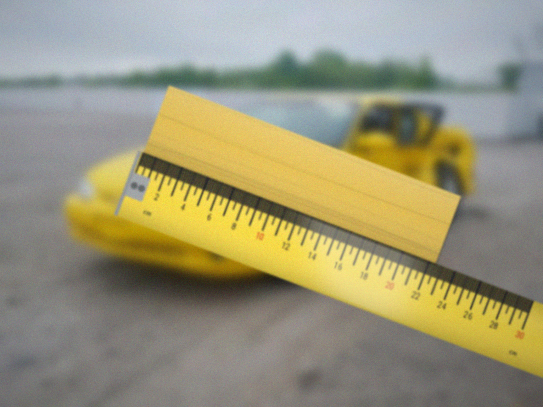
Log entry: 22.5cm
